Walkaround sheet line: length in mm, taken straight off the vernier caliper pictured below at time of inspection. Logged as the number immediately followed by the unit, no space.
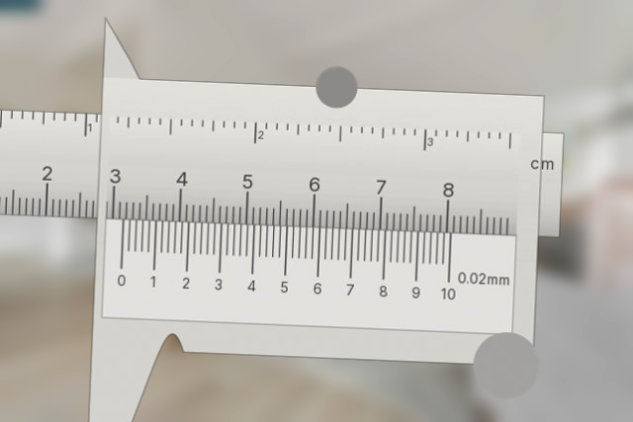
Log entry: 31.6mm
